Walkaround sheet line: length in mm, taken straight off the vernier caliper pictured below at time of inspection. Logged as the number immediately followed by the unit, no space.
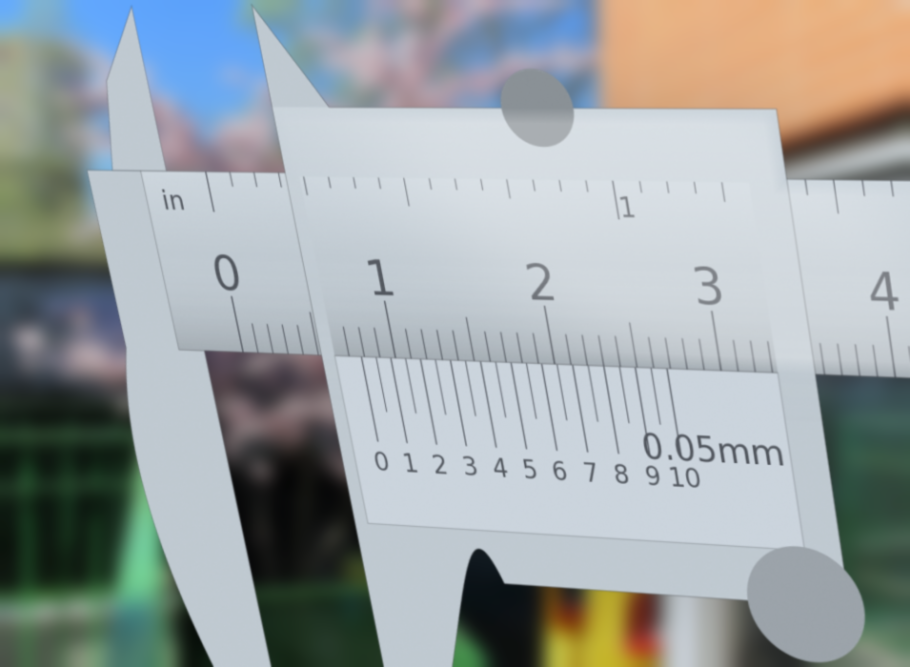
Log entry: 7.8mm
